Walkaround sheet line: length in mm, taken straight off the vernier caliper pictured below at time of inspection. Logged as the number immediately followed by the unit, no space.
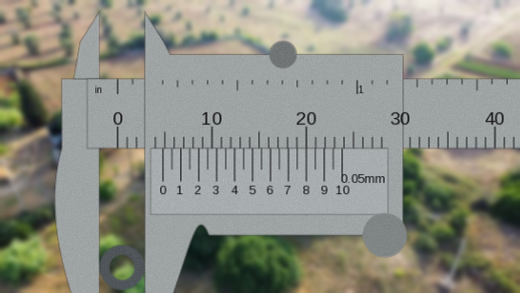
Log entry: 4.8mm
